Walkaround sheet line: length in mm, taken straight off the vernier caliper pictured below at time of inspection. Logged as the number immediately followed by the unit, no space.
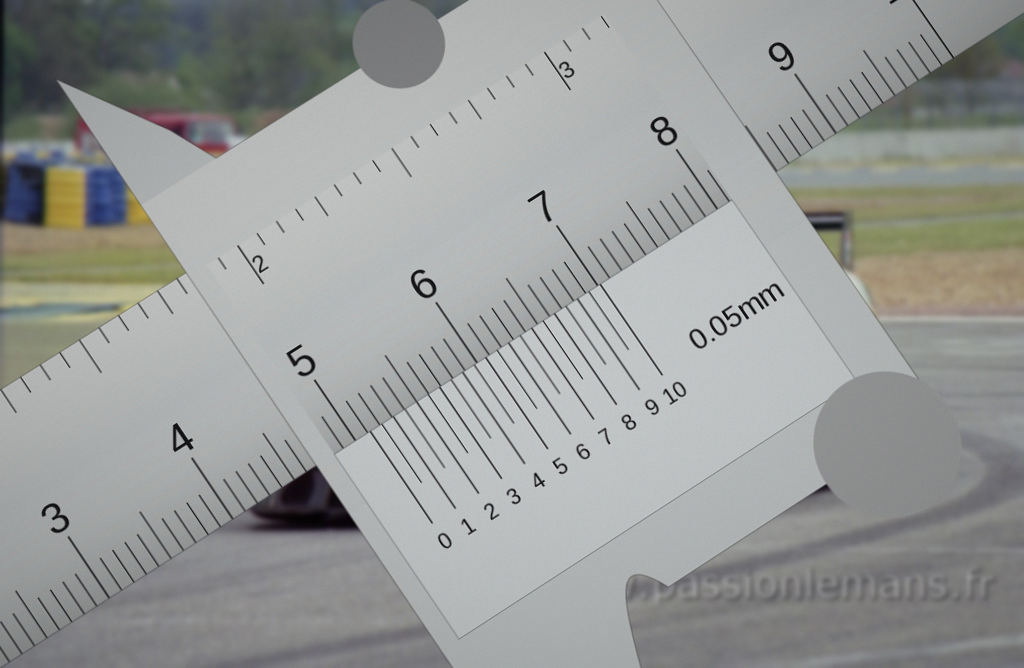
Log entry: 51.2mm
